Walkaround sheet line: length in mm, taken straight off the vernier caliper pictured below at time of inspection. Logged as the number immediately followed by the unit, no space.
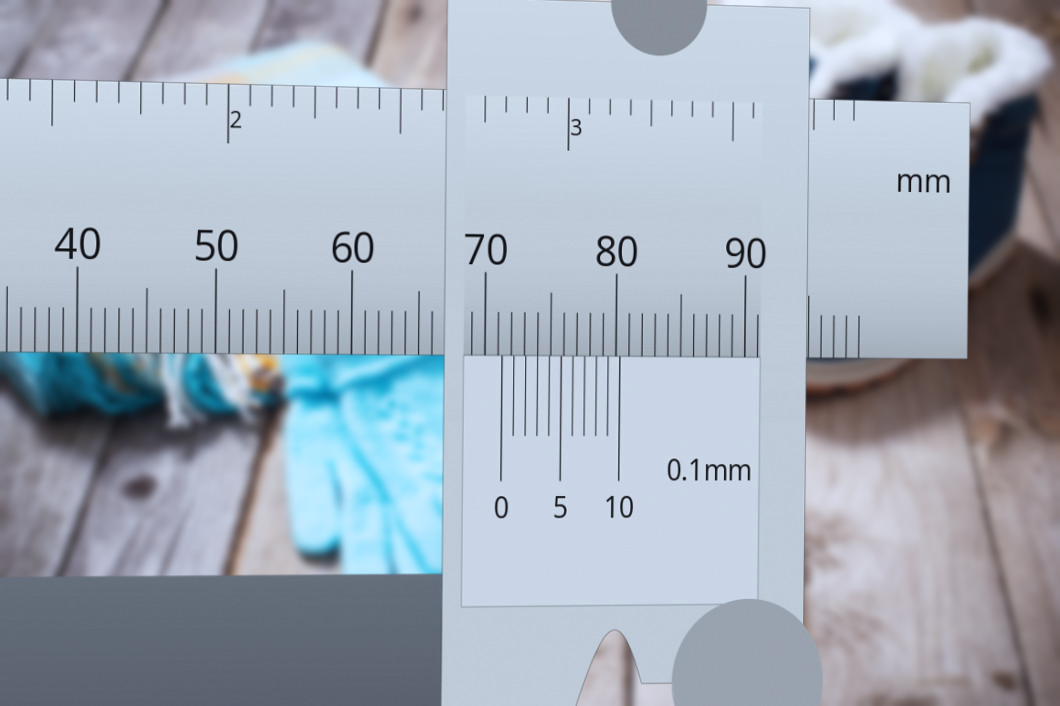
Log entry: 71.3mm
